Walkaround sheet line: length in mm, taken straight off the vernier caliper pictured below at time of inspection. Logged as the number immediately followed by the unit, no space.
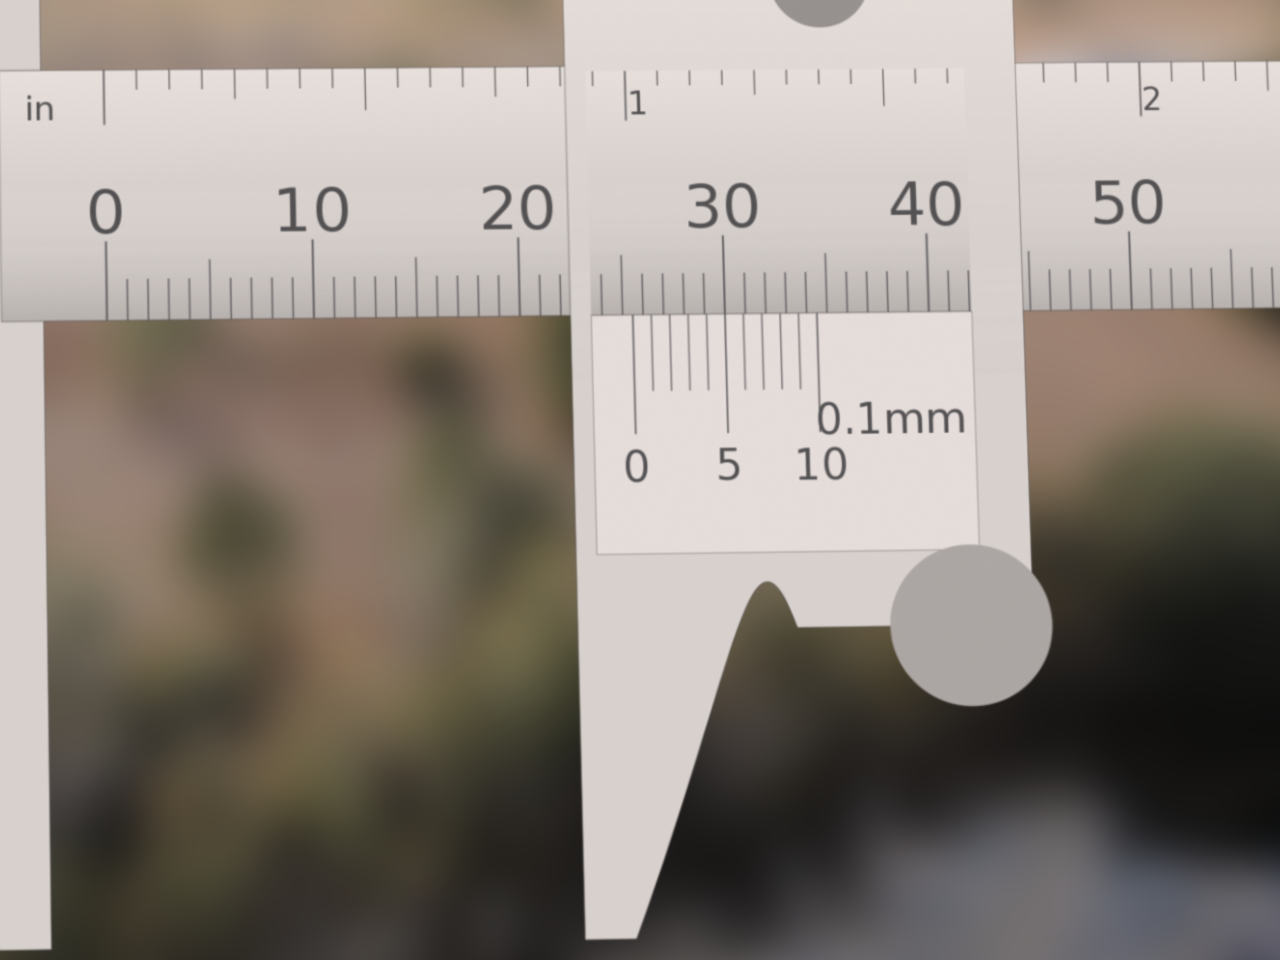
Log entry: 25.5mm
